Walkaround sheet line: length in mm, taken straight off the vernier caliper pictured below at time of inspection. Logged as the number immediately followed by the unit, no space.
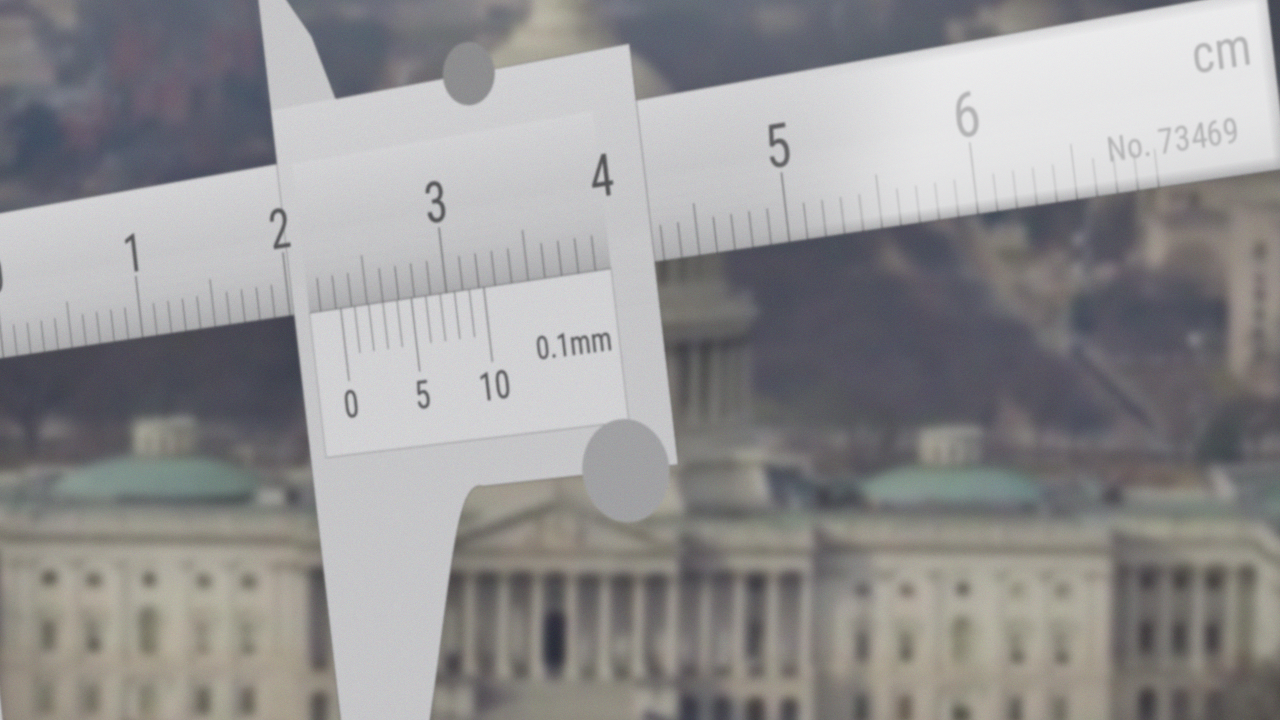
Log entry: 23.3mm
